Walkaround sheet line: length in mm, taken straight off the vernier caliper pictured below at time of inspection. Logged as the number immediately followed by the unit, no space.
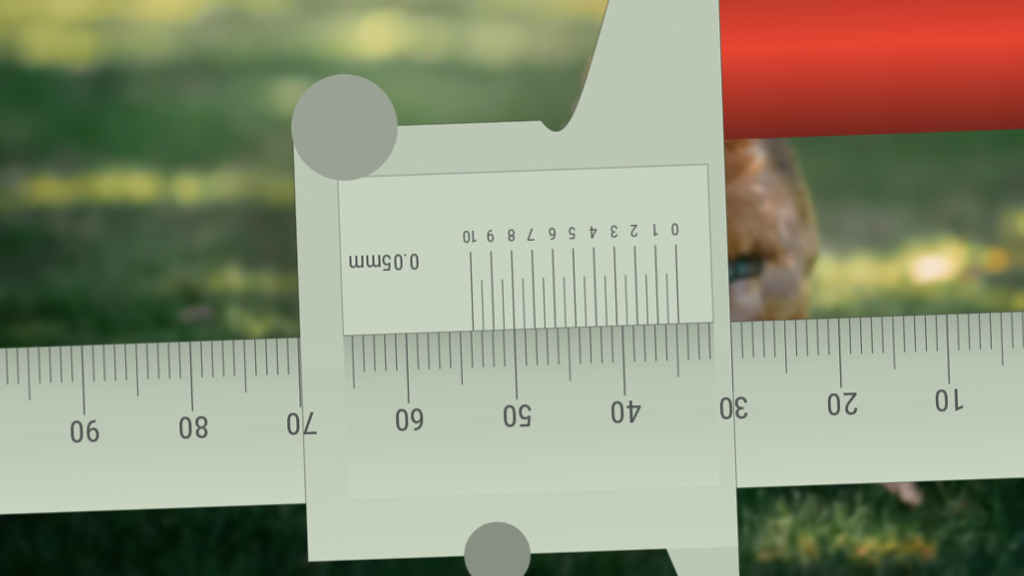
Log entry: 34.8mm
